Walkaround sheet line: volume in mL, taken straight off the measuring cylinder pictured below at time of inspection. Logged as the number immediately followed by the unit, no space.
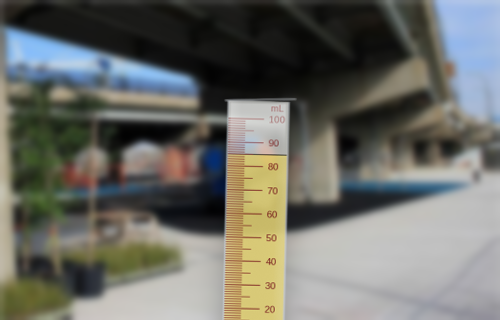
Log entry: 85mL
